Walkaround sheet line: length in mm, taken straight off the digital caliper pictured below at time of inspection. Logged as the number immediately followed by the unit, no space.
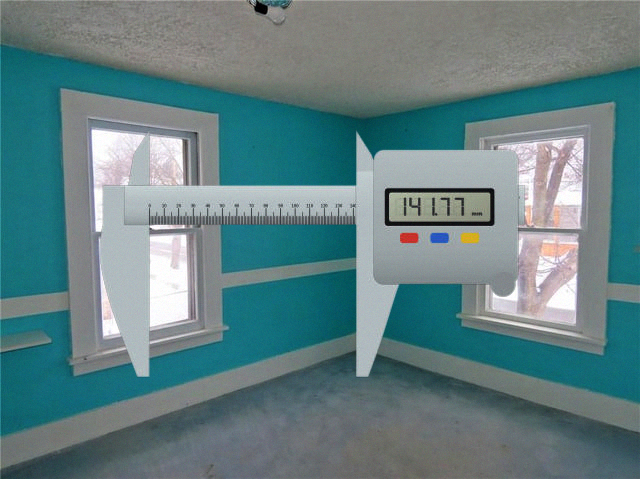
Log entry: 141.77mm
